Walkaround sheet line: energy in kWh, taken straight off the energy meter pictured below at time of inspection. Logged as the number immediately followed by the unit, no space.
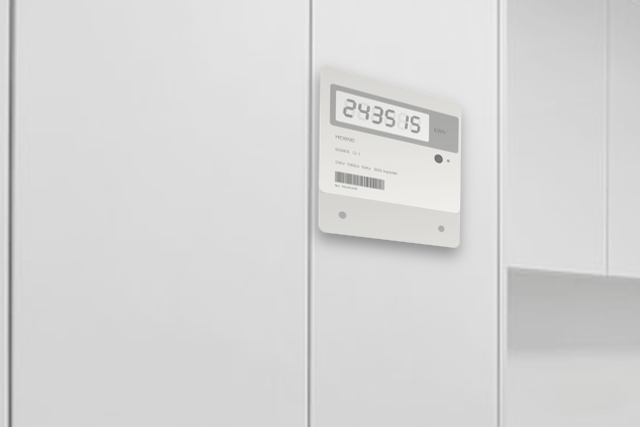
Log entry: 243515kWh
